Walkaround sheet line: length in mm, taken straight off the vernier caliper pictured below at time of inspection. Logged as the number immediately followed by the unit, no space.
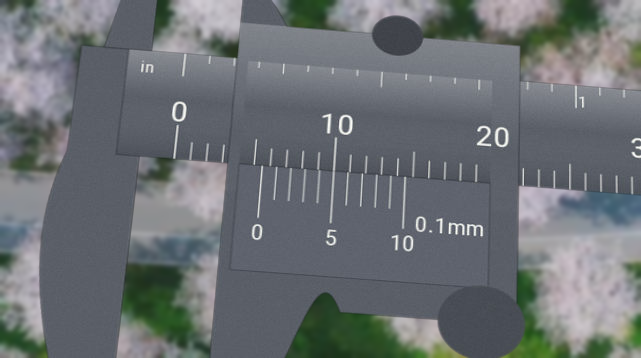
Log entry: 5.5mm
